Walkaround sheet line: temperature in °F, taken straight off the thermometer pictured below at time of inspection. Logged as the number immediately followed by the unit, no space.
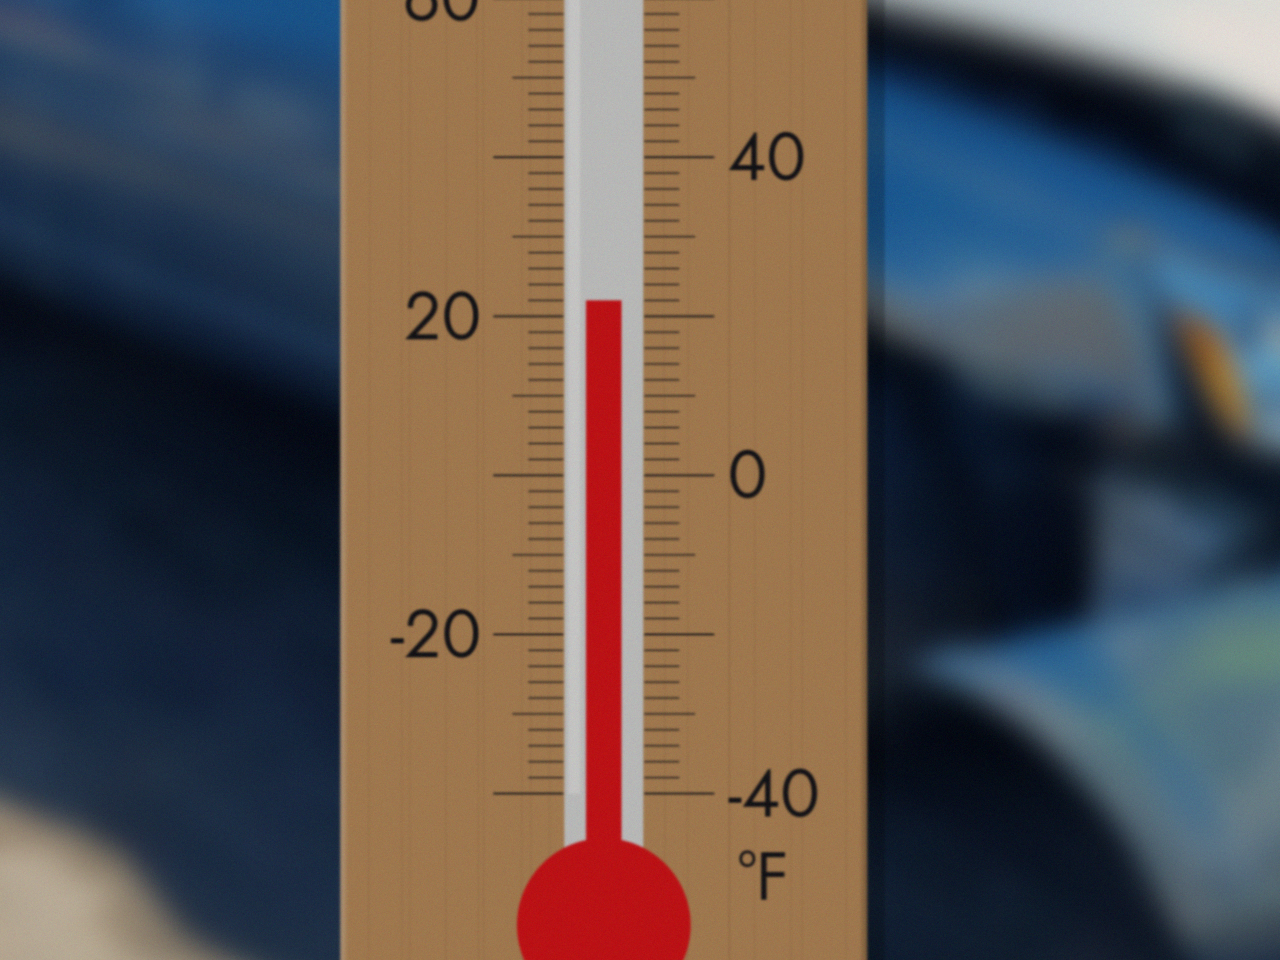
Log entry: 22°F
